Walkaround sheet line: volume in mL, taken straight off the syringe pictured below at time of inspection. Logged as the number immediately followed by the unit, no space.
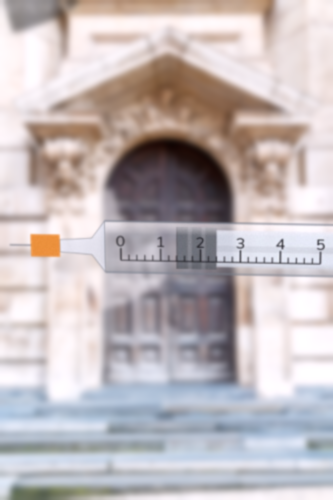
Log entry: 1.4mL
